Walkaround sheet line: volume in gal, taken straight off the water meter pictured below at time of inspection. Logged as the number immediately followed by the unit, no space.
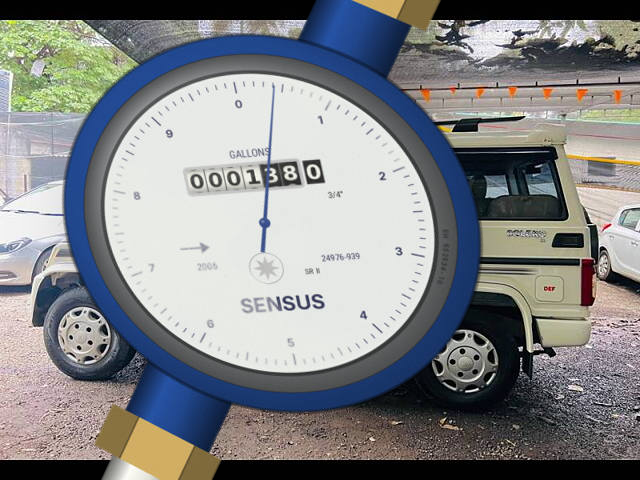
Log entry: 1380.4gal
